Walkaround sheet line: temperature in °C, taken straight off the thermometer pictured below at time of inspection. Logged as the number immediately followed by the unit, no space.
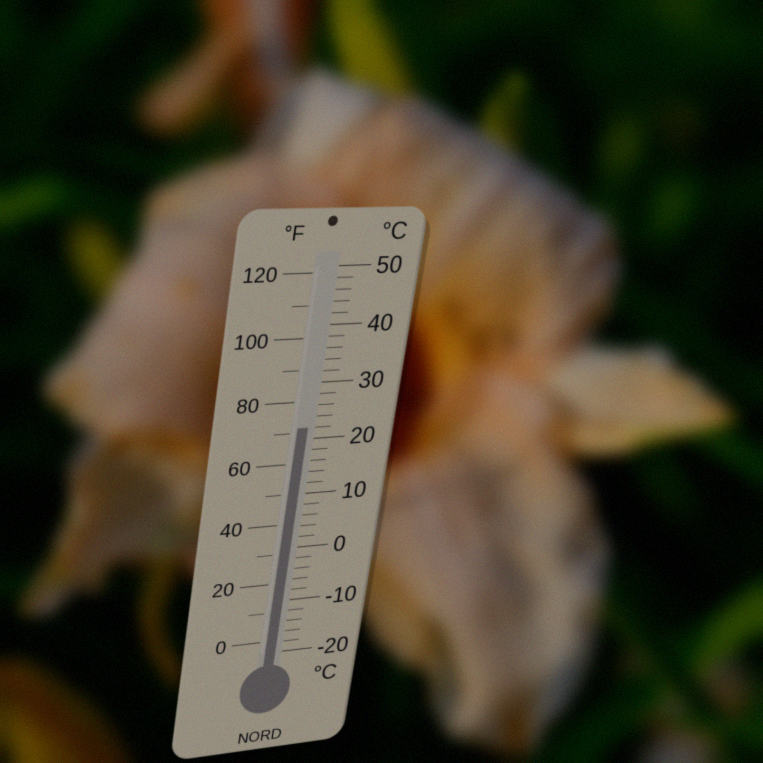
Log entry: 22°C
